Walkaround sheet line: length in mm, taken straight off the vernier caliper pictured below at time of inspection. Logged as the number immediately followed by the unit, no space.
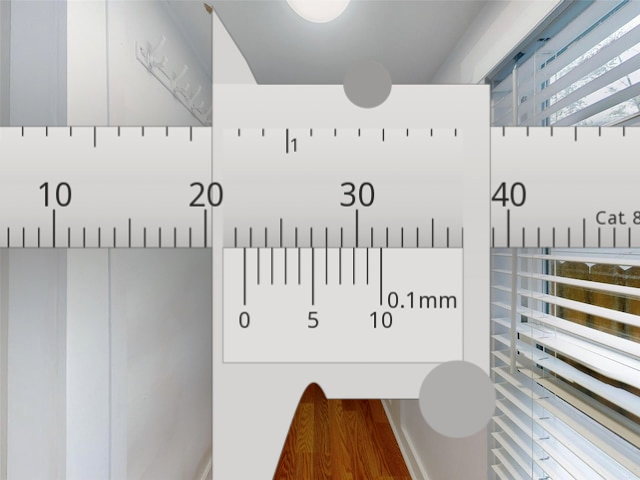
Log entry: 22.6mm
